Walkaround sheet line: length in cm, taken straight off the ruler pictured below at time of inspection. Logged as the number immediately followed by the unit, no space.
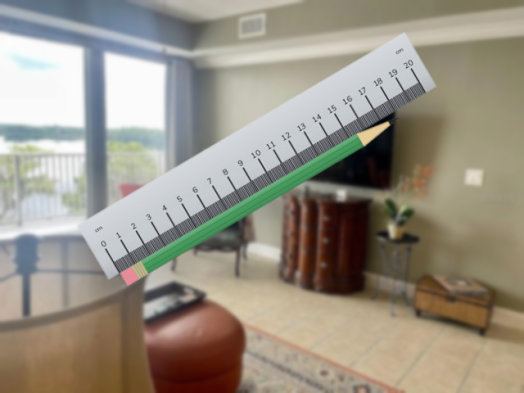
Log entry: 18cm
